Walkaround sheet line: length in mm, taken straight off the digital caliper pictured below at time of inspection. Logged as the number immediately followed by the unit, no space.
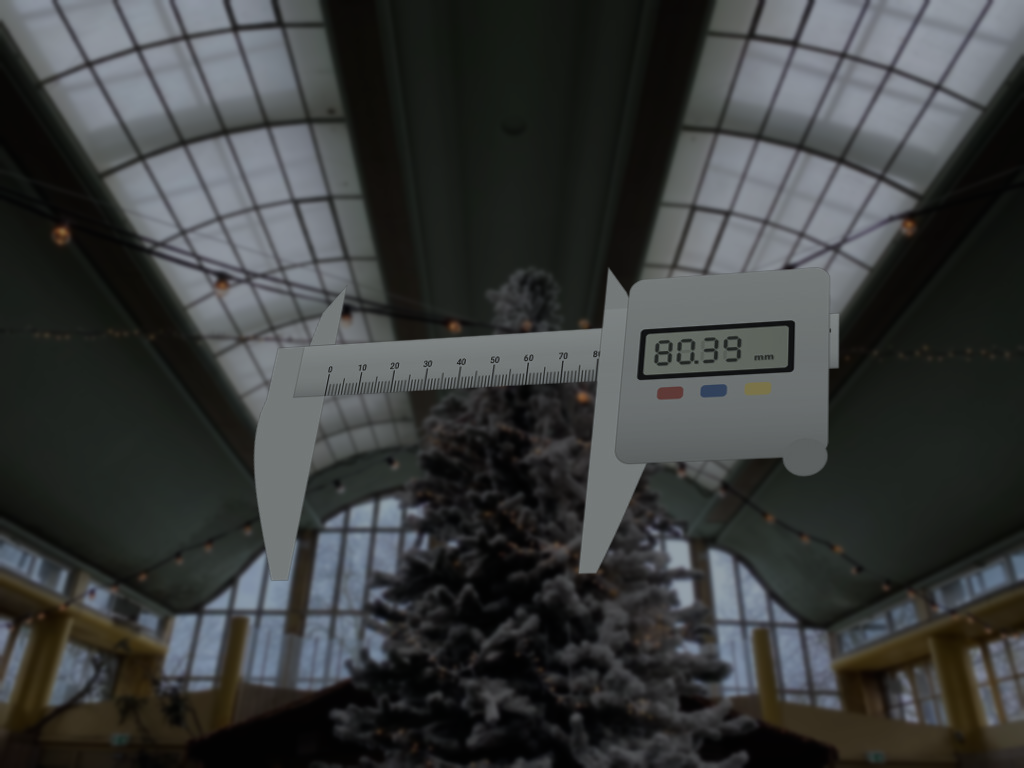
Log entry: 80.39mm
